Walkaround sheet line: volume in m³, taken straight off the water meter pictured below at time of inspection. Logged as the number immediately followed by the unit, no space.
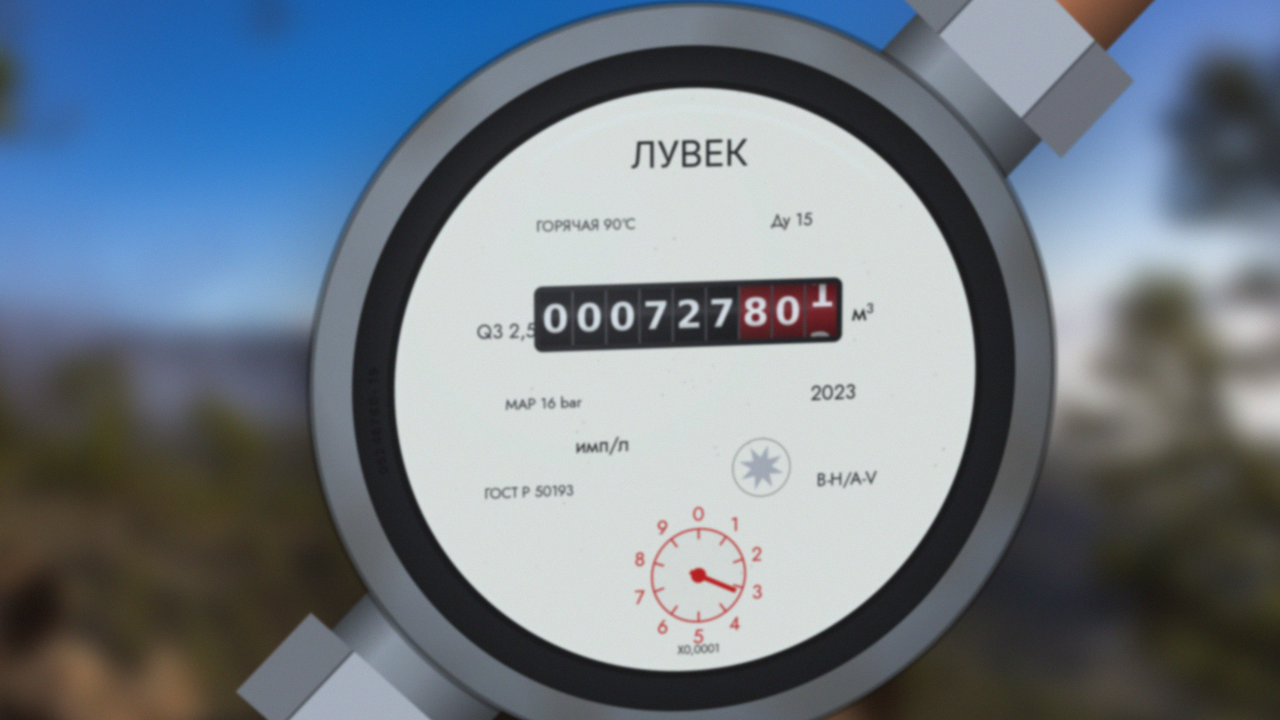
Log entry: 727.8013m³
